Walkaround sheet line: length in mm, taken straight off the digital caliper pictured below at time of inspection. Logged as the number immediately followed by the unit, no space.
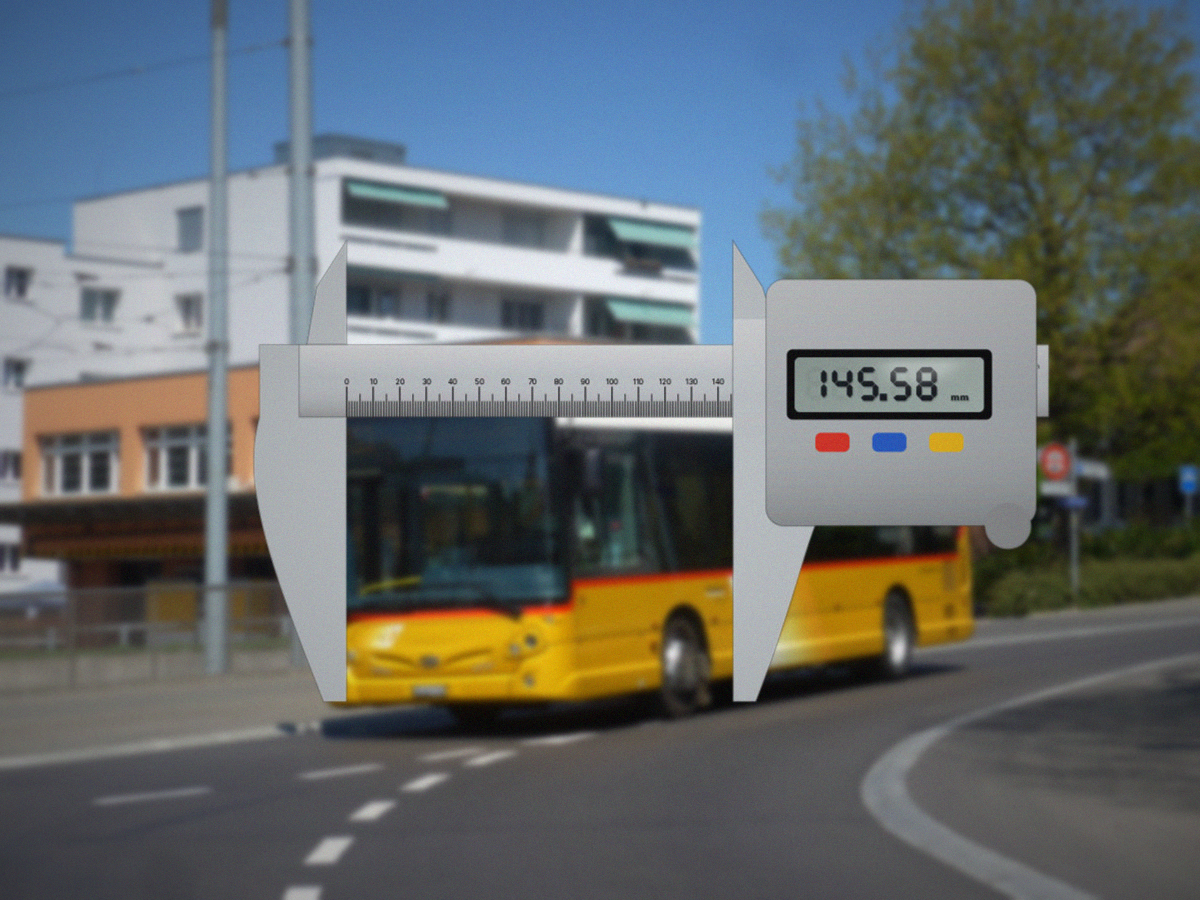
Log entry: 145.58mm
